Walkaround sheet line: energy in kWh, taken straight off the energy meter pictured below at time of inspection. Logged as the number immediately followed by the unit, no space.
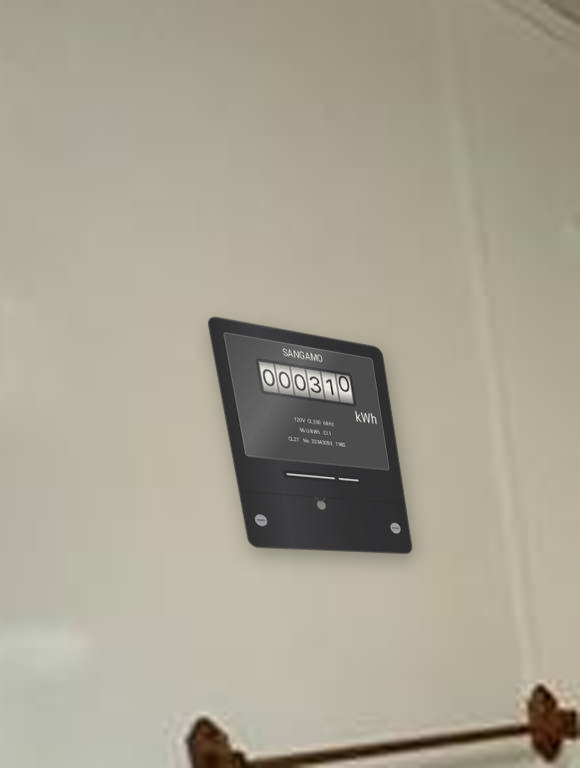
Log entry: 310kWh
